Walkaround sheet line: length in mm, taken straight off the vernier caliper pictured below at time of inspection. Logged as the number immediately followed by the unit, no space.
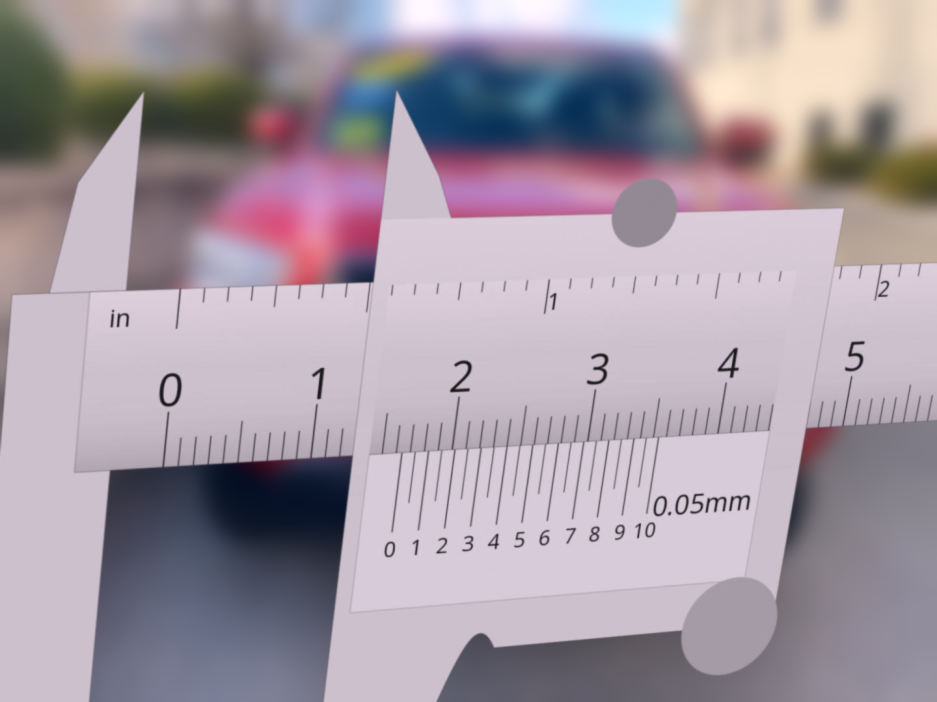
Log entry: 16.4mm
